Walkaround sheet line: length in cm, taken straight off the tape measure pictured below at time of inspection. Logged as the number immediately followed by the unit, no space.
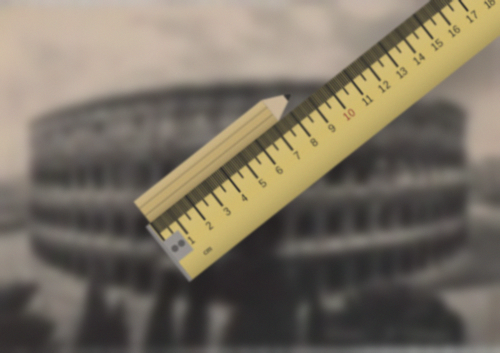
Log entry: 8.5cm
